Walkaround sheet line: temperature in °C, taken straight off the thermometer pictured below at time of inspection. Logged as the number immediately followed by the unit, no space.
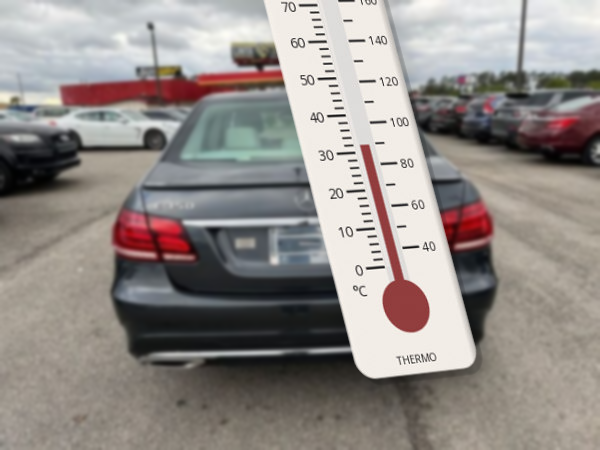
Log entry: 32°C
